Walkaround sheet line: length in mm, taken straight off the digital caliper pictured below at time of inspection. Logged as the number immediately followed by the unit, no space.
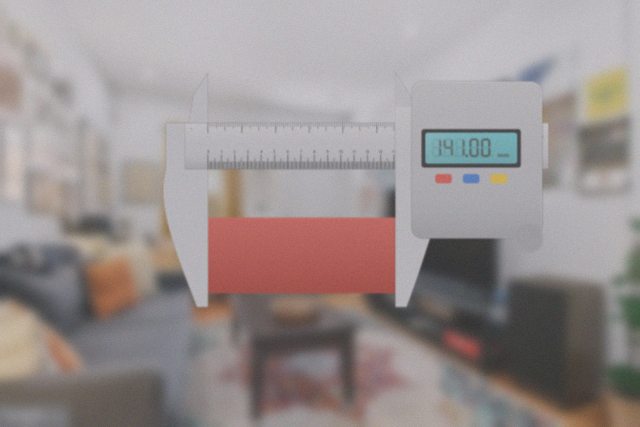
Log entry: 141.00mm
